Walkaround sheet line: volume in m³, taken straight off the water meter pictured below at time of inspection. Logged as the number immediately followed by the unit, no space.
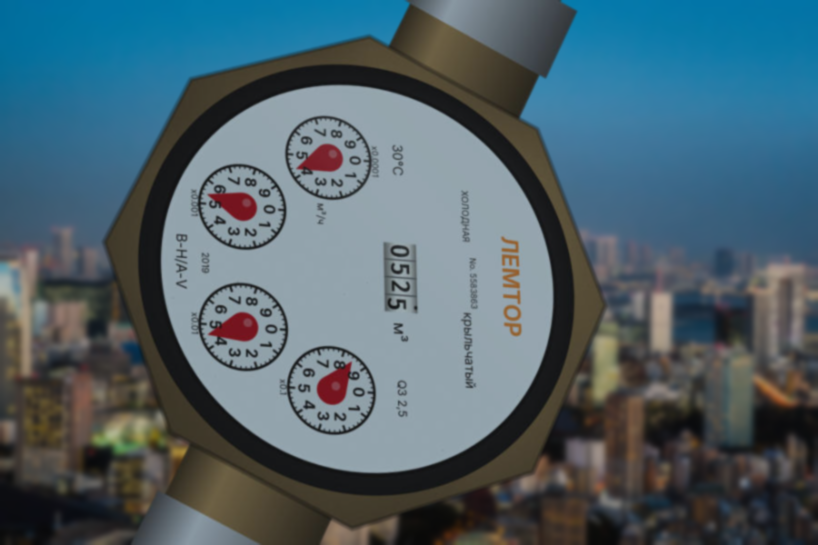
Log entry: 524.8454m³
